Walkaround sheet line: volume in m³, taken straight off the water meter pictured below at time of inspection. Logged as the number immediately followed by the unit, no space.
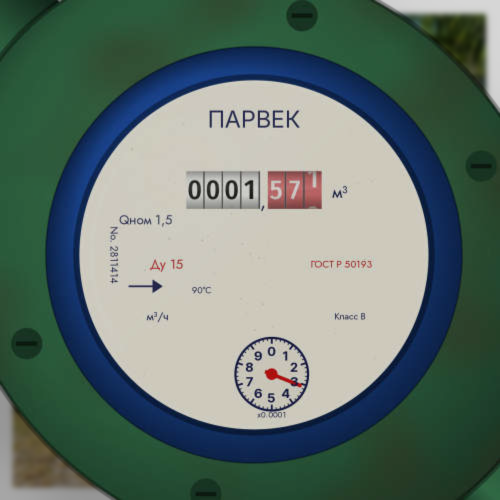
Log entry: 1.5713m³
